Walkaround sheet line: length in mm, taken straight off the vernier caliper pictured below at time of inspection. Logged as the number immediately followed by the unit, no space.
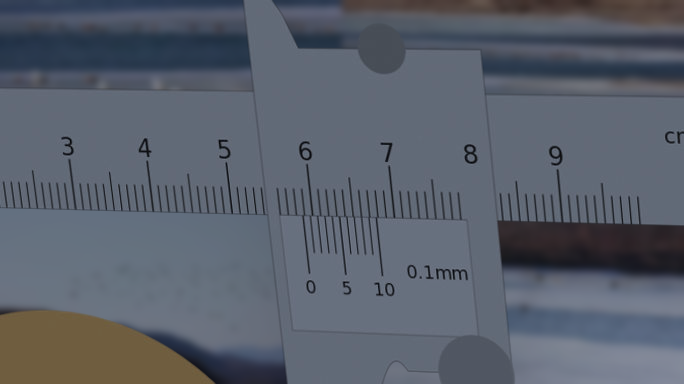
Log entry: 58.8mm
